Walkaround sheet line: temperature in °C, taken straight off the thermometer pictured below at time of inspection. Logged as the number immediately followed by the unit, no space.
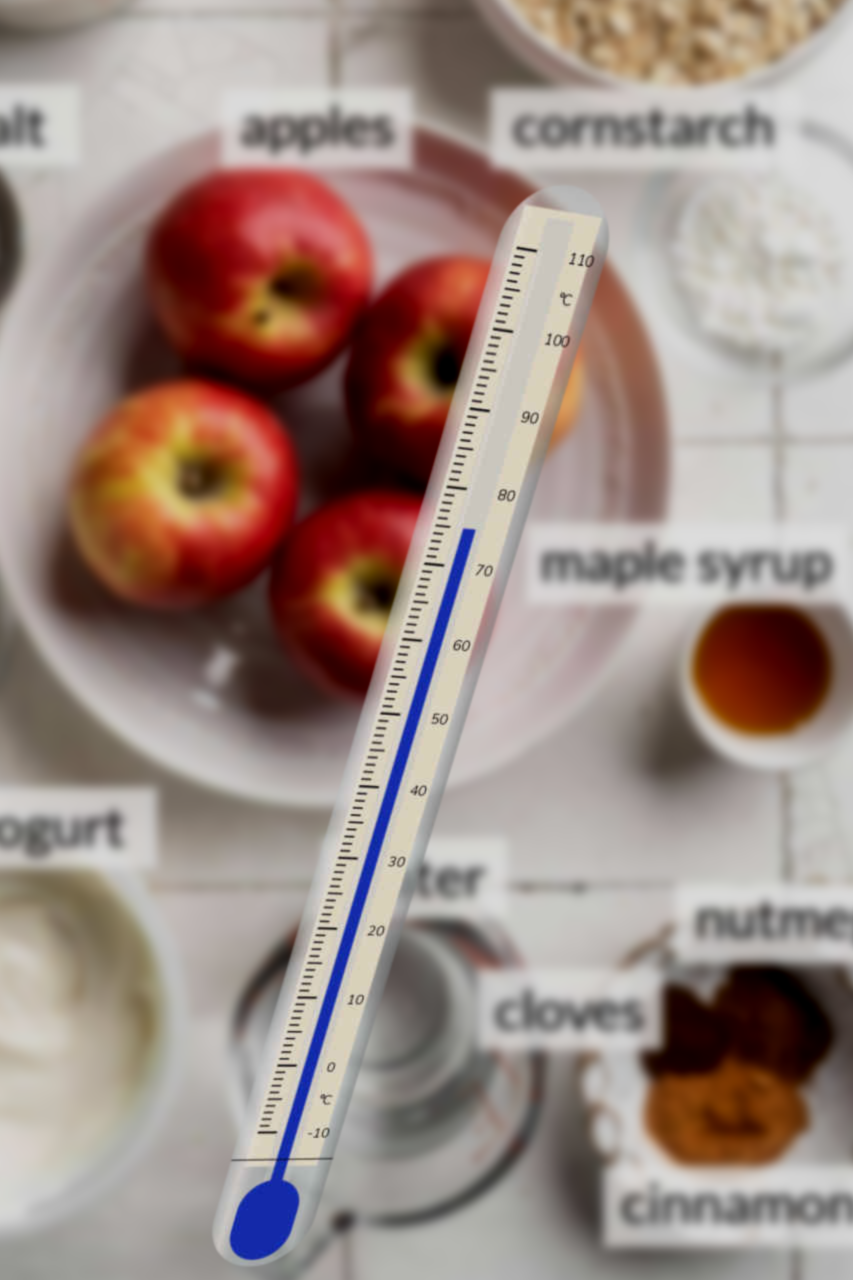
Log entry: 75°C
